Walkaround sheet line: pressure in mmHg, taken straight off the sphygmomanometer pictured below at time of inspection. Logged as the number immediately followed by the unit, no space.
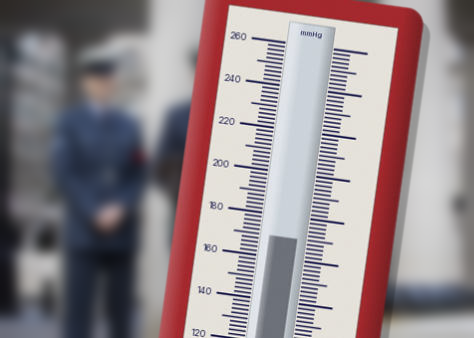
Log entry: 170mmHg
